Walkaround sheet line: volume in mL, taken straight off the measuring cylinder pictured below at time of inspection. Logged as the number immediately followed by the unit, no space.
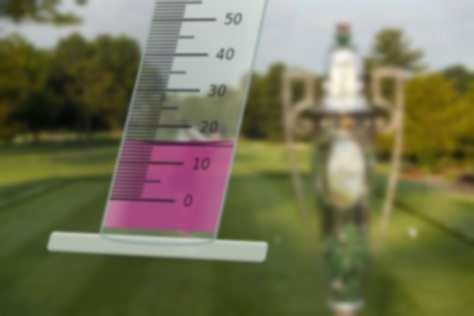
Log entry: 15mL
